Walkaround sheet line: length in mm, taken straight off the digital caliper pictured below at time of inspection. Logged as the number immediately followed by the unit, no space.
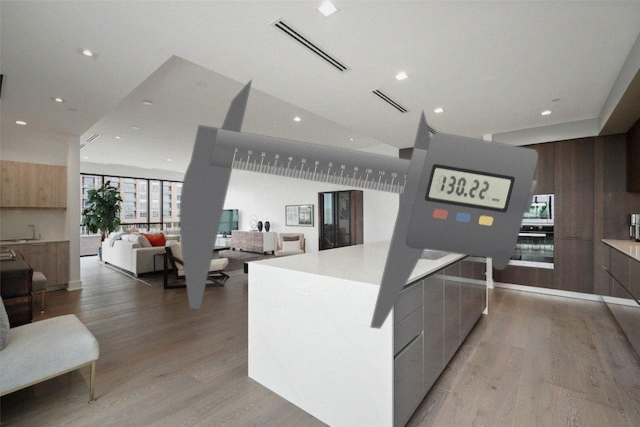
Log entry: 130.22mm
